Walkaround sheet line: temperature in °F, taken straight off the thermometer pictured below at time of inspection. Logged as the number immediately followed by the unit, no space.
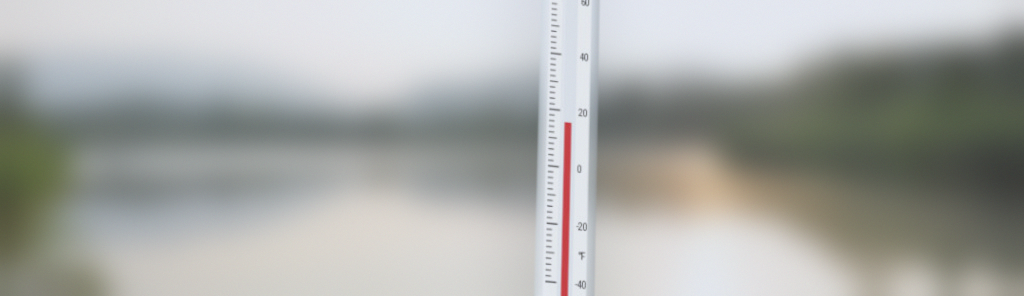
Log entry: 16°F
